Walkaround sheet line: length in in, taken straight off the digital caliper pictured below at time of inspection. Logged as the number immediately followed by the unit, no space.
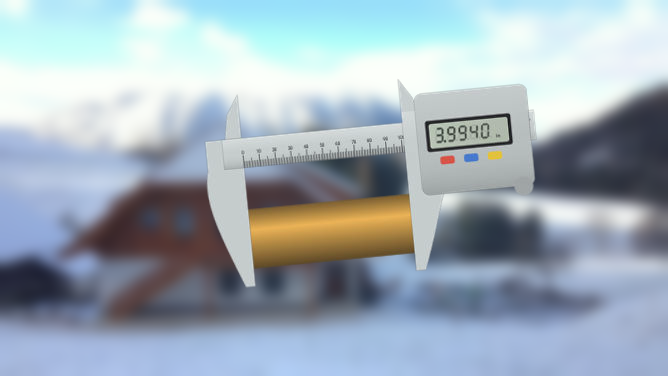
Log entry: 3.9940in
